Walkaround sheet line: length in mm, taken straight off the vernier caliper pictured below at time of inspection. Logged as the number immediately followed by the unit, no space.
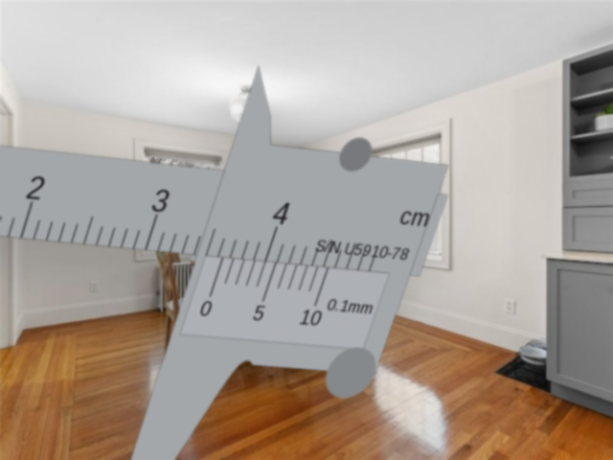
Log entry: 36.4mm
